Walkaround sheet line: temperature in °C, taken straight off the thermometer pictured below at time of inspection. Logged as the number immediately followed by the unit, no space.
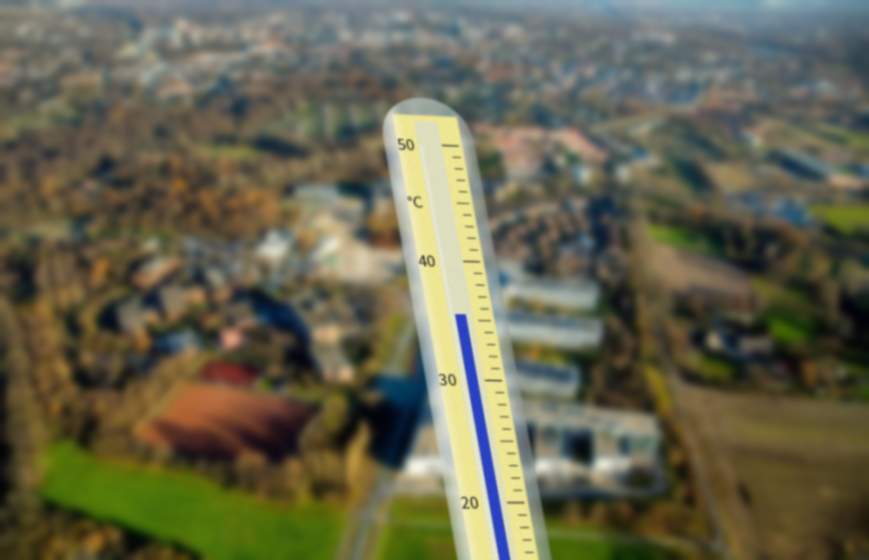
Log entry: 35.5°C
